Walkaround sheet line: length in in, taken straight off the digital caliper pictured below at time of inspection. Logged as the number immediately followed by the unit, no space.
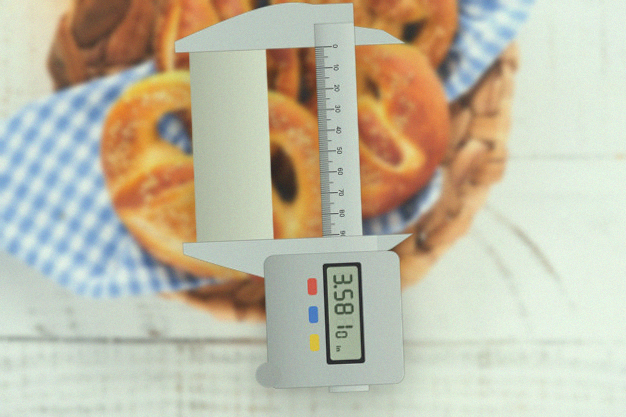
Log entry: 3.5810in
